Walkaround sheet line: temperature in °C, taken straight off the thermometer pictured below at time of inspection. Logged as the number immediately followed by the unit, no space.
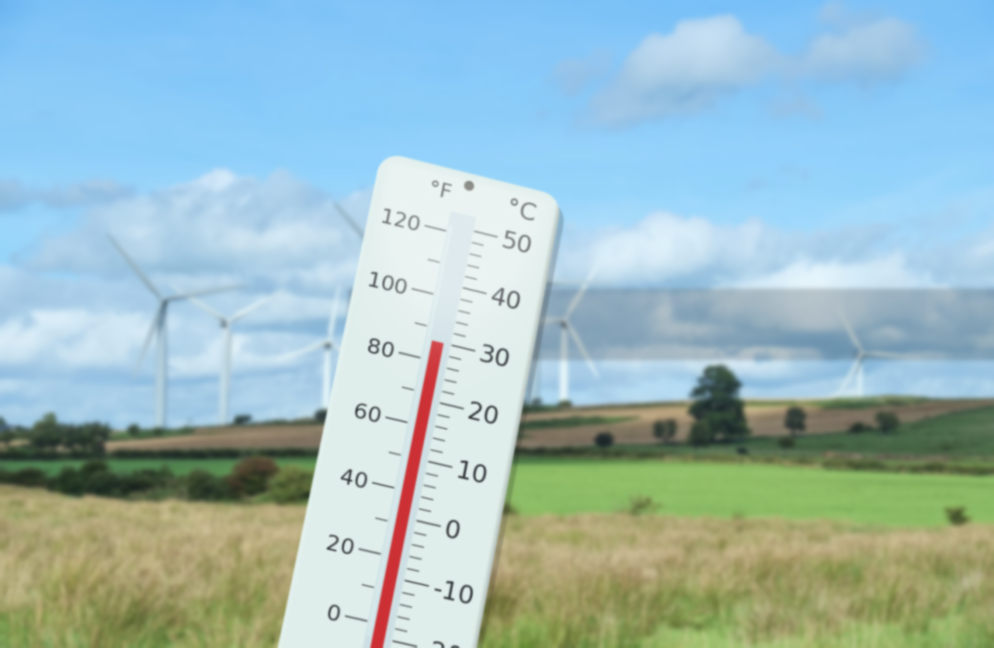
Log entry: 30°C
